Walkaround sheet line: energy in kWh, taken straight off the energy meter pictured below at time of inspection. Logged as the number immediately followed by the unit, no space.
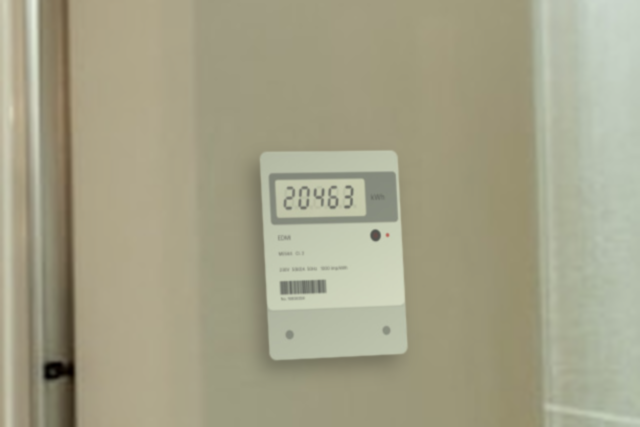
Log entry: 20463kWh
